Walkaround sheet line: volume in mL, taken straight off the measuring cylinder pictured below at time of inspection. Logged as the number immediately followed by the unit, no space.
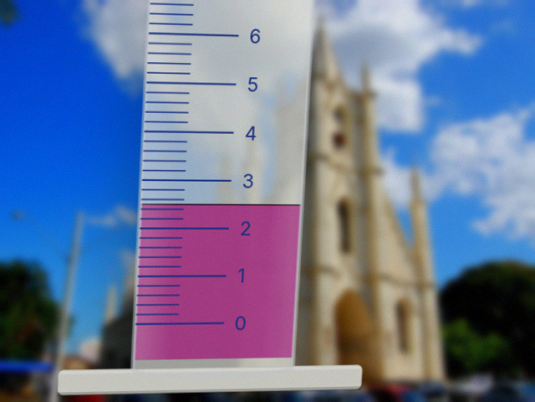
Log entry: 2.5mL
